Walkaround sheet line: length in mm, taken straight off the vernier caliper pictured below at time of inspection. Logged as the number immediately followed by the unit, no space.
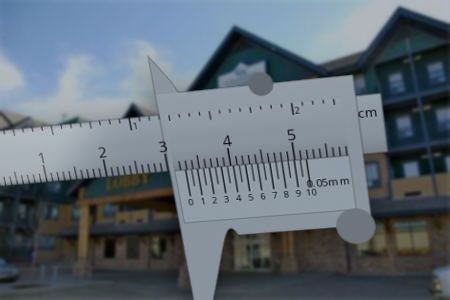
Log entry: 32.8mm
